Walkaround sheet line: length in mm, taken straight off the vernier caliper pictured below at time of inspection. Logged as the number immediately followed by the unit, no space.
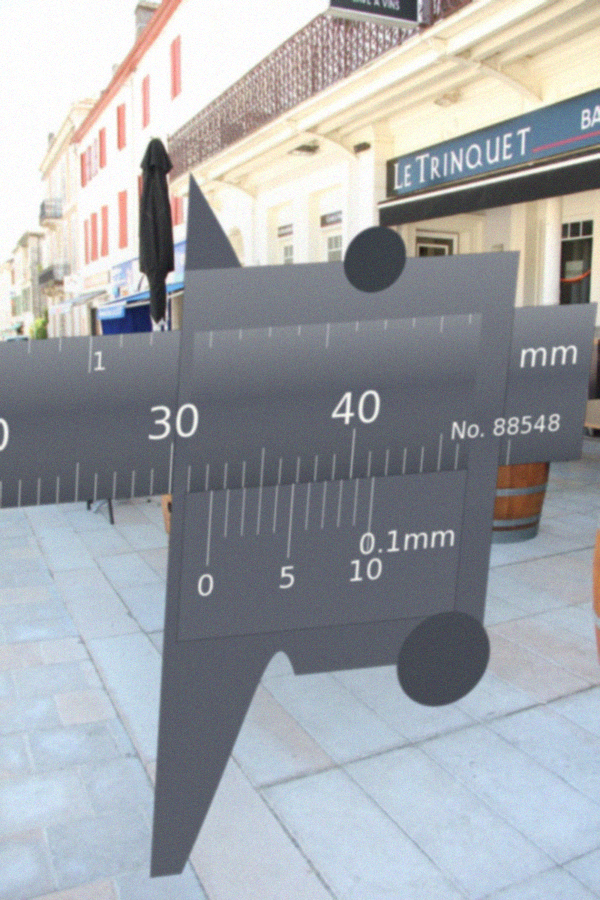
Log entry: 32.3mm
